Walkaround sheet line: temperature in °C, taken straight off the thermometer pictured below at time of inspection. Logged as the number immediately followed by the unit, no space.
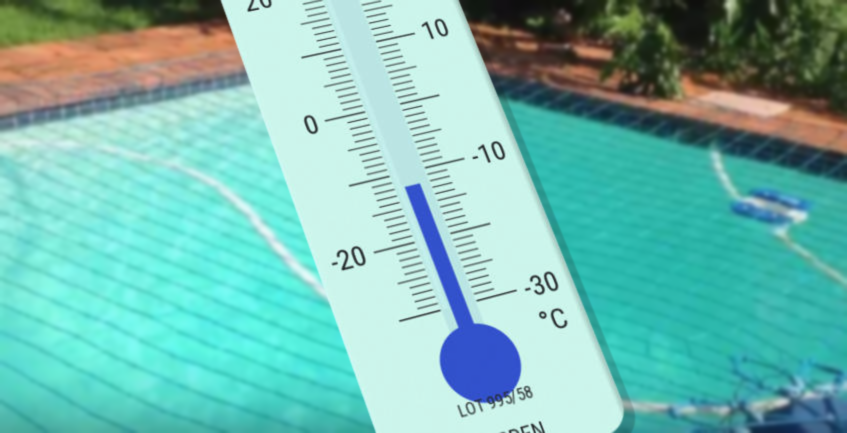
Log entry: -12°C
